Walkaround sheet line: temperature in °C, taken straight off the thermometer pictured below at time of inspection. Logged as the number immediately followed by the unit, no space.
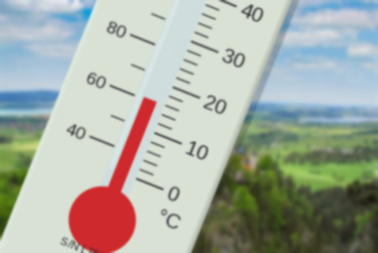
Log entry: 16°C
